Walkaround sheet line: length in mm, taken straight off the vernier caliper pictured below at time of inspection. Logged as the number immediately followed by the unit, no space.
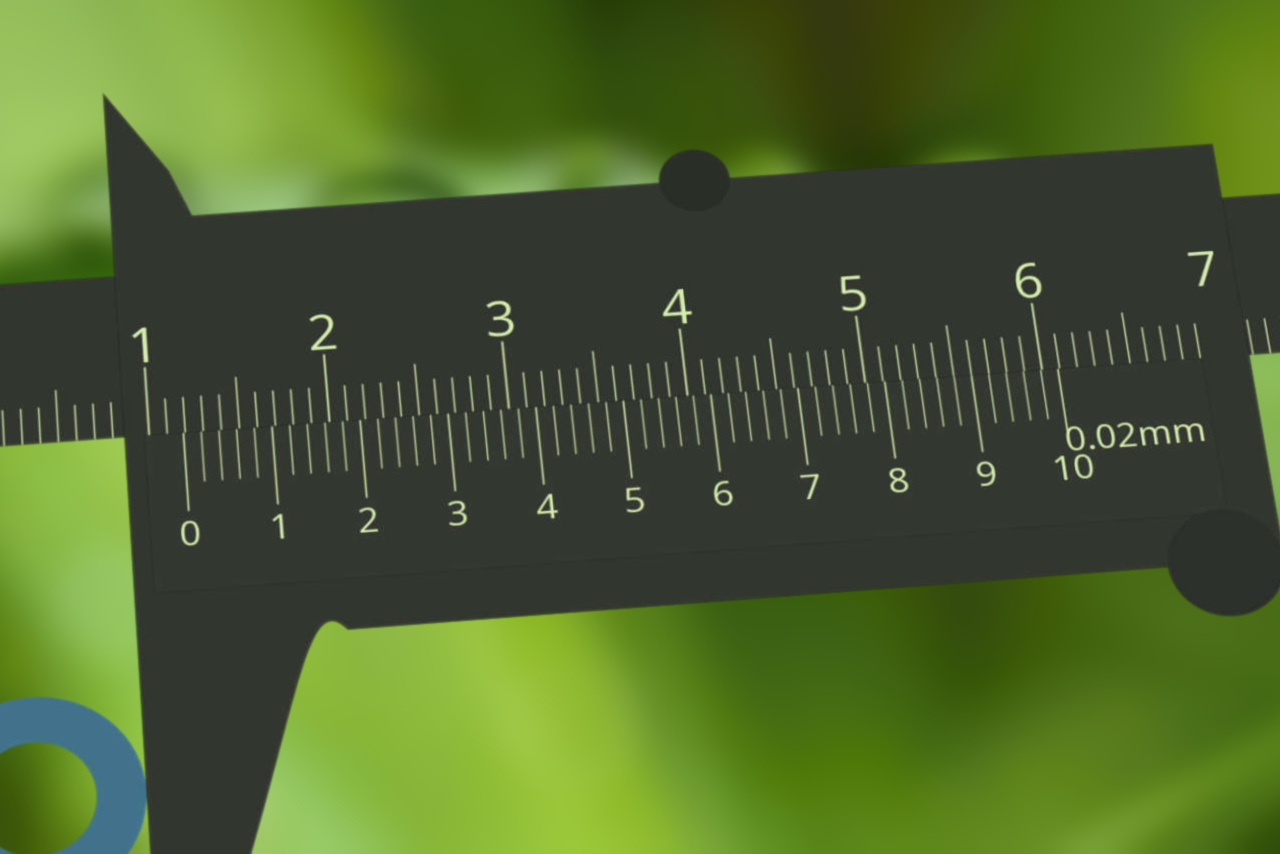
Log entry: 11.9mm
